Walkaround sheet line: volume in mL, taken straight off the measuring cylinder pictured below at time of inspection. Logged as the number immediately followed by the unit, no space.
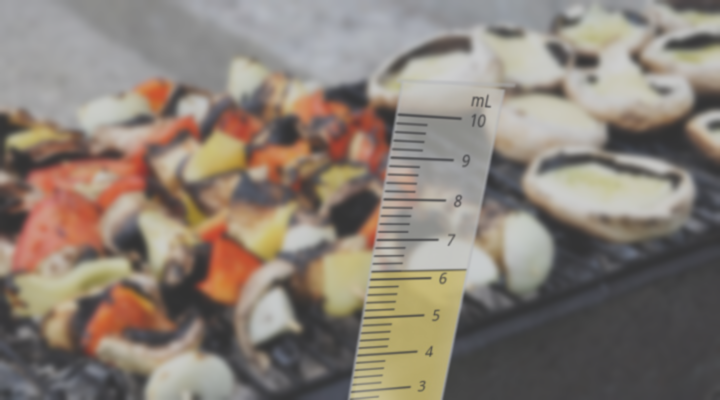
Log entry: 6.2mL
